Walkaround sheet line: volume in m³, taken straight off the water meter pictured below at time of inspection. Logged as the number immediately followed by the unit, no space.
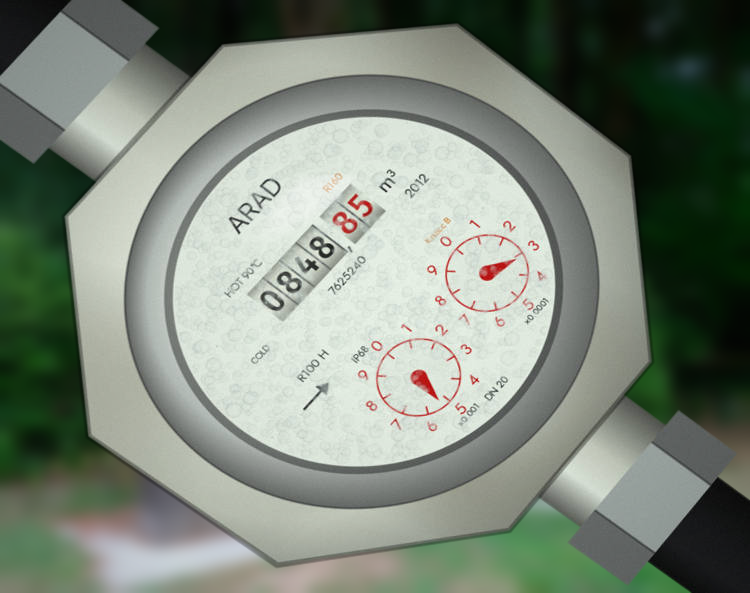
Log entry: 848.8553m³
